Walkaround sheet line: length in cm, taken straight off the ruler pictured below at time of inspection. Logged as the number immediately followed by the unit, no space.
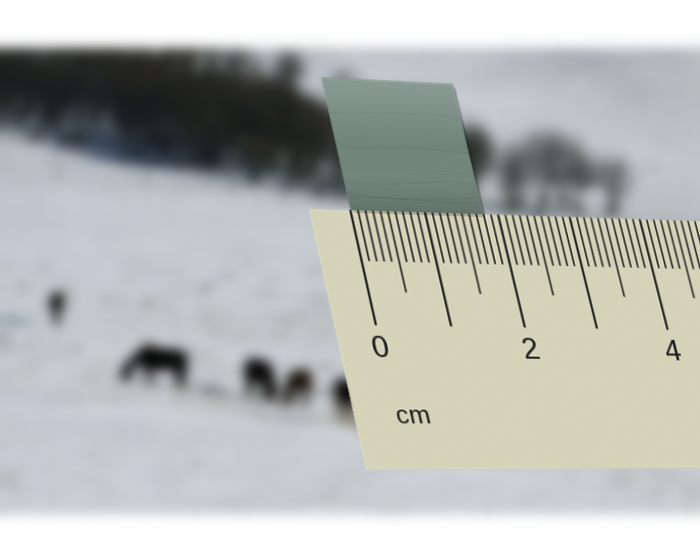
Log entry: 1.8cm
